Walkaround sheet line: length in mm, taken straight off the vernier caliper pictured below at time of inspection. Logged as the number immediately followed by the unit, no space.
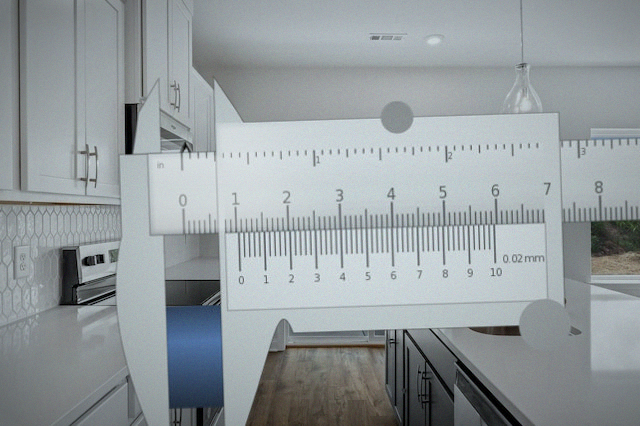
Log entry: 10.5mm
